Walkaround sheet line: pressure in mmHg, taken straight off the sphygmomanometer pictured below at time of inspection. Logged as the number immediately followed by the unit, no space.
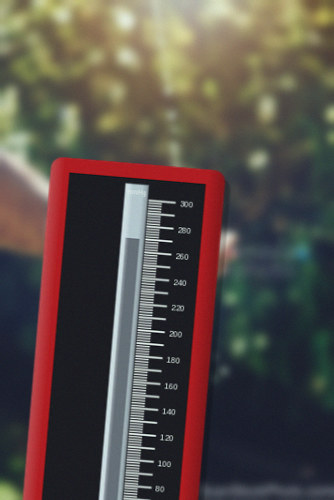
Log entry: 270mmHg
